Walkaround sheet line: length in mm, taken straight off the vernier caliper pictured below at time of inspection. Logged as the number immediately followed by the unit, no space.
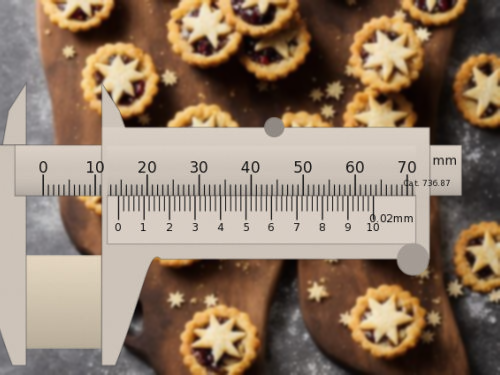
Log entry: 14.5mm
